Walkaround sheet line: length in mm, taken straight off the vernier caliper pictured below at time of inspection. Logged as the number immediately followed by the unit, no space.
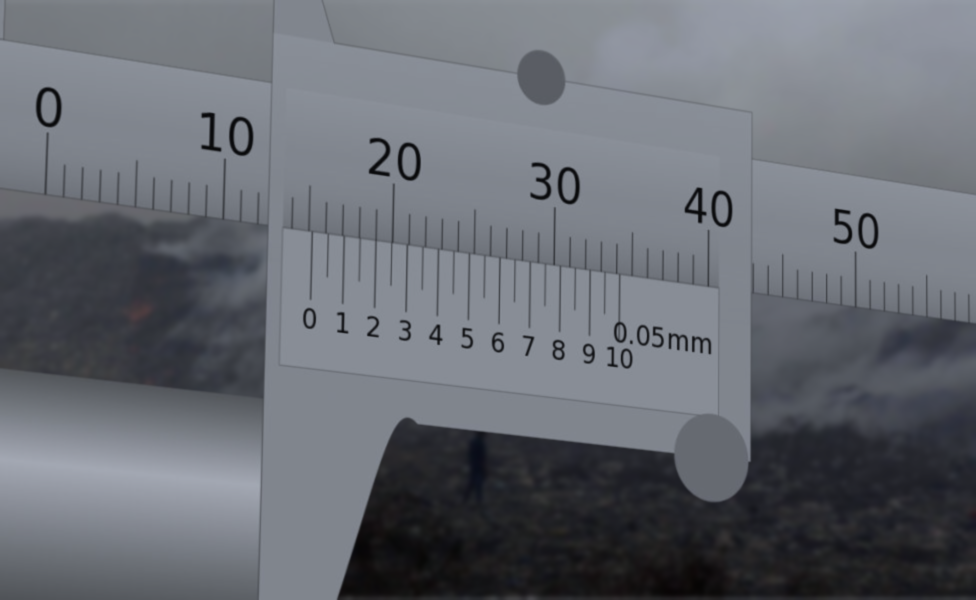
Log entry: 15.2mm
